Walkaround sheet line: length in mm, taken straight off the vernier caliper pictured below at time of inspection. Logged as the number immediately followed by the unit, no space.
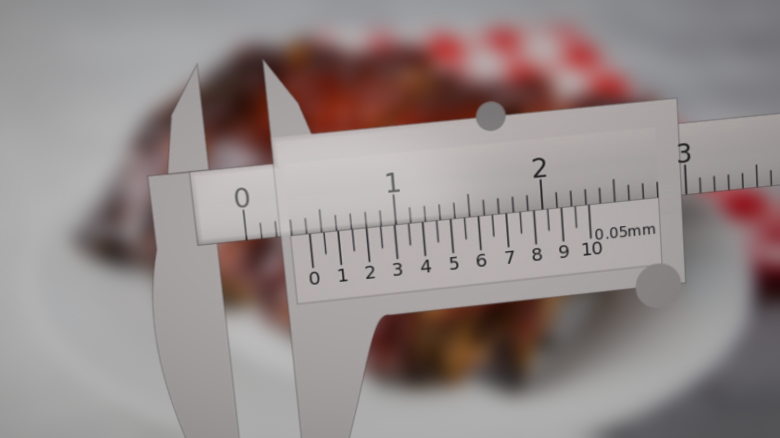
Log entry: 4.2mm
